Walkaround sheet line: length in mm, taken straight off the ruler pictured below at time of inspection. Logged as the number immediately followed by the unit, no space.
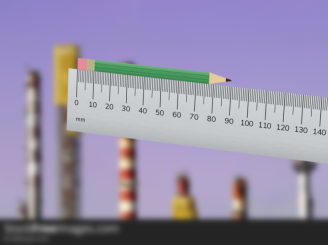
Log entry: 90mm
